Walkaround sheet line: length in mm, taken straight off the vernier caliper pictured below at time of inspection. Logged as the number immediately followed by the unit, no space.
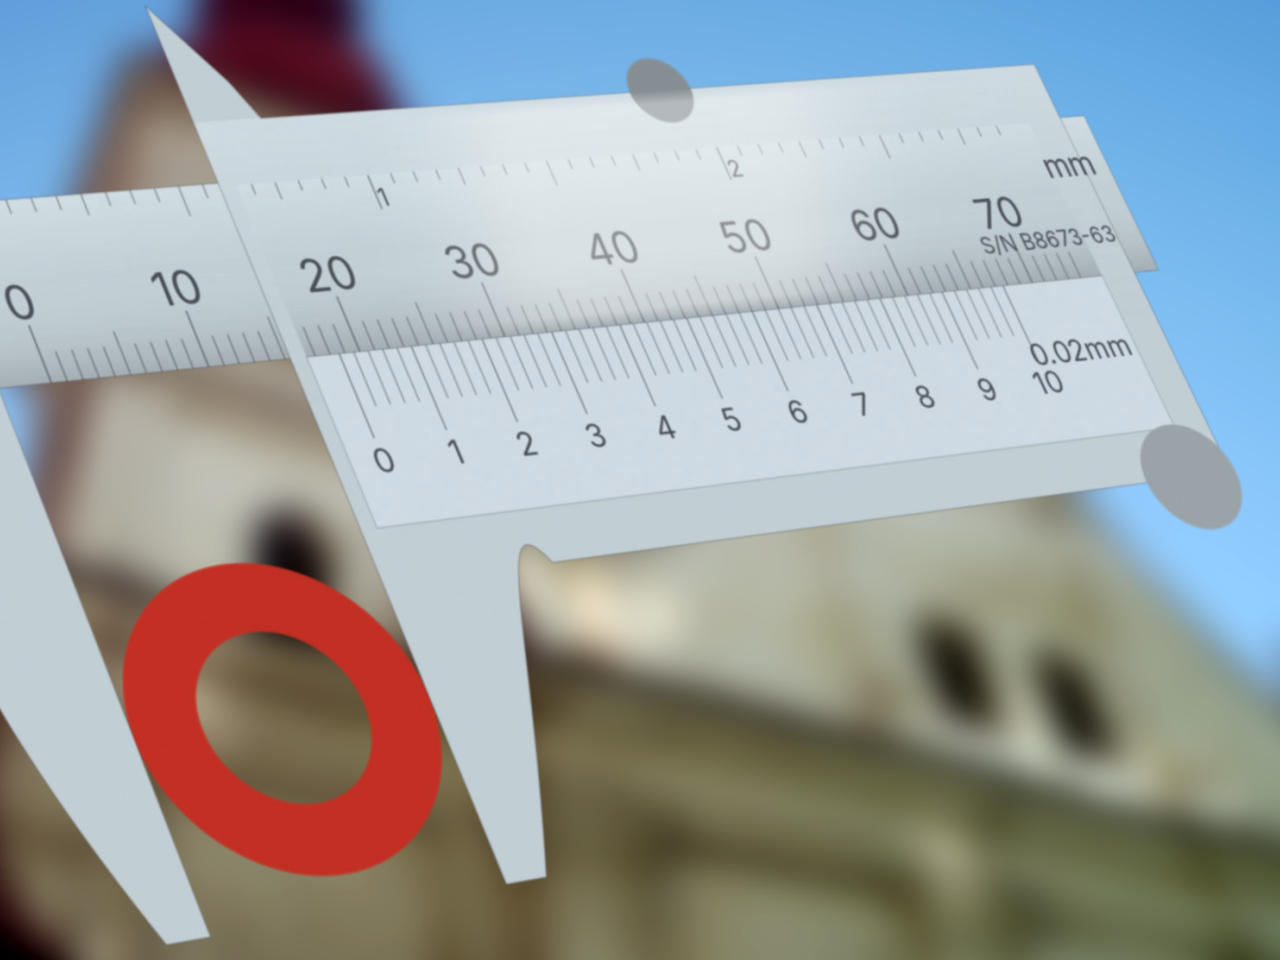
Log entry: 18.6mm
